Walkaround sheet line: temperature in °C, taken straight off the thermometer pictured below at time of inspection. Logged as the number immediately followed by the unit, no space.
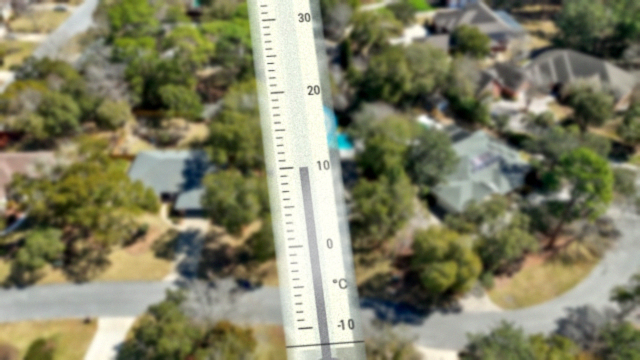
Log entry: 10°C
